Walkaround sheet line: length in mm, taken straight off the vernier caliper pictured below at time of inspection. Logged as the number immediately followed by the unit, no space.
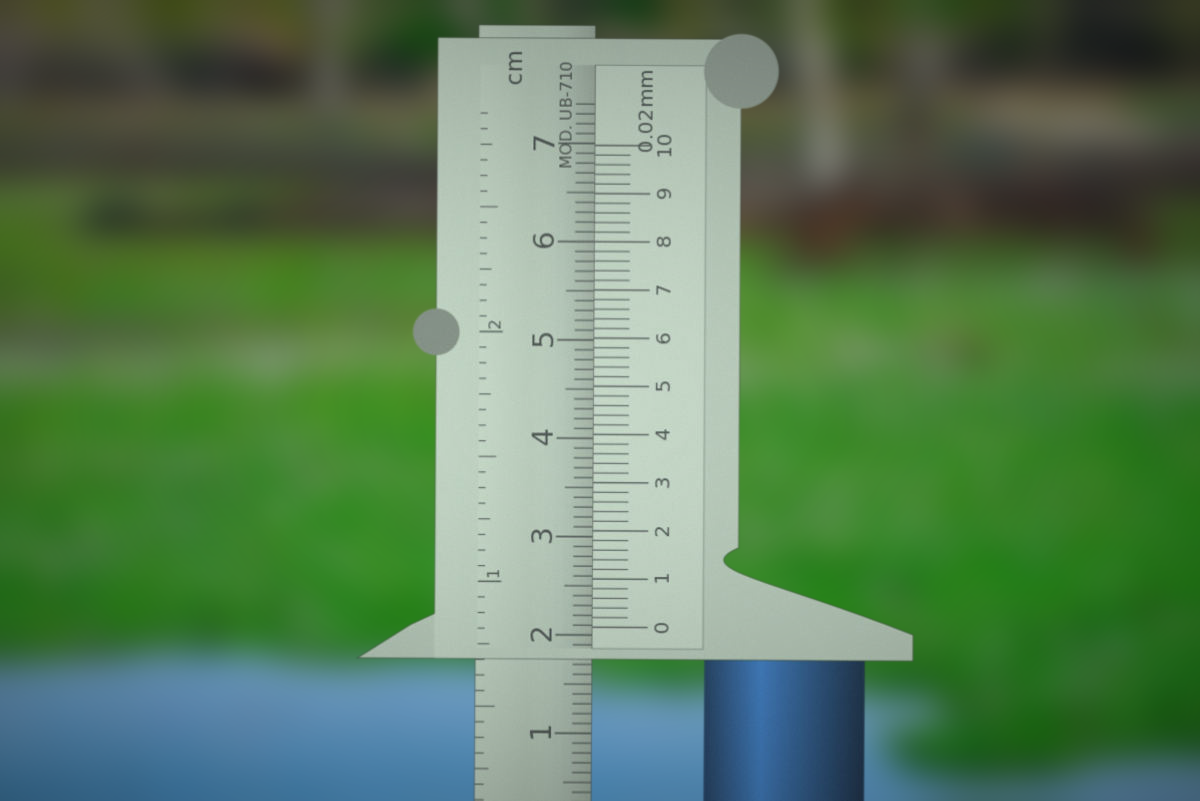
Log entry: 20.8mm
